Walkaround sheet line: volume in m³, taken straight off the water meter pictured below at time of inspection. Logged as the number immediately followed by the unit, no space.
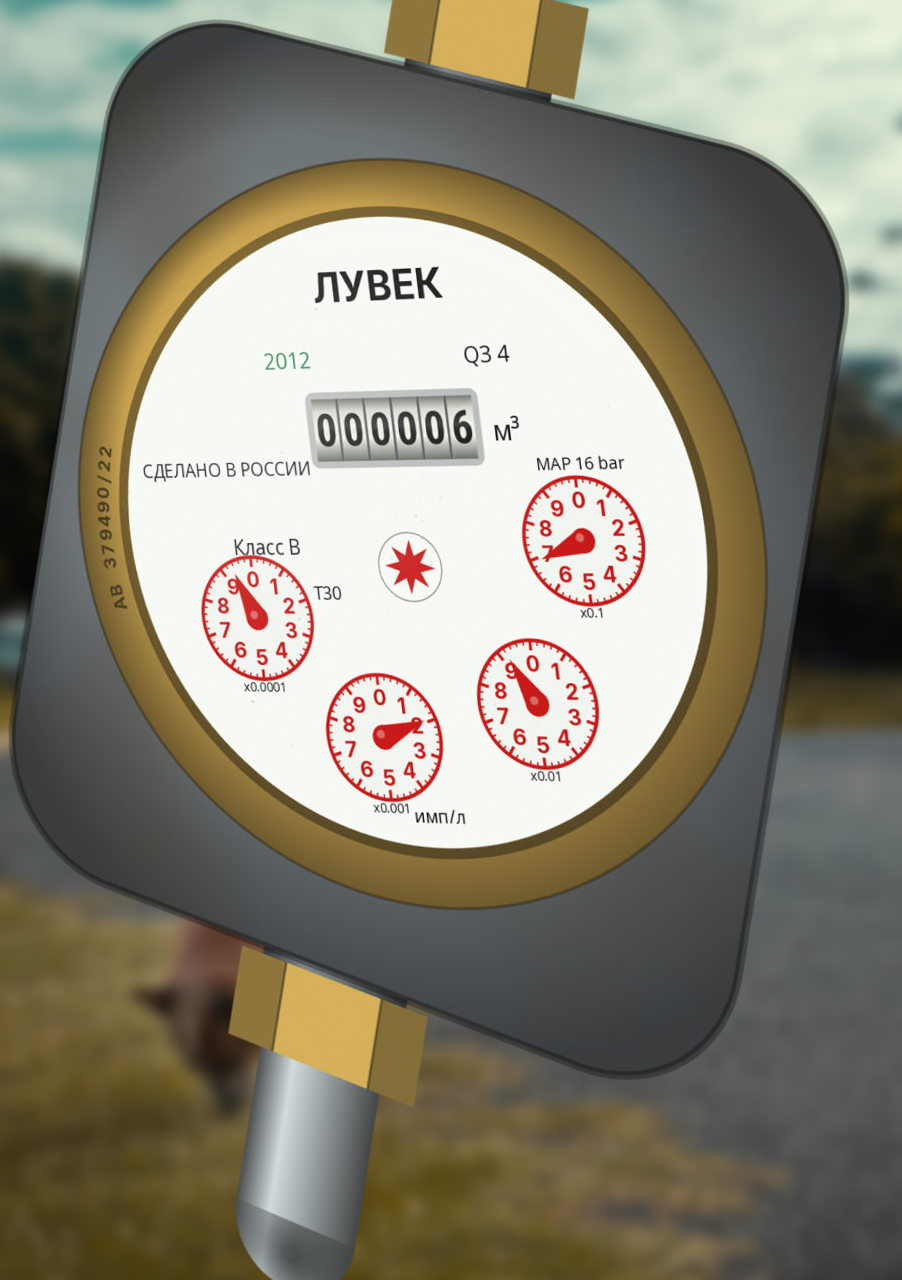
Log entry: 6.6919m³
